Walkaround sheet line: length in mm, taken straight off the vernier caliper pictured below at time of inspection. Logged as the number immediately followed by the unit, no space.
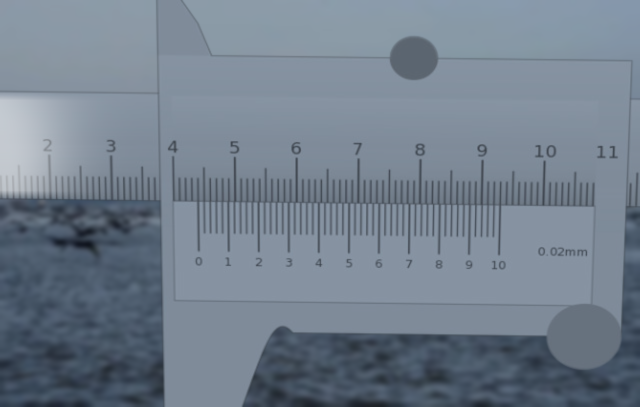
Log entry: 44.0mm
